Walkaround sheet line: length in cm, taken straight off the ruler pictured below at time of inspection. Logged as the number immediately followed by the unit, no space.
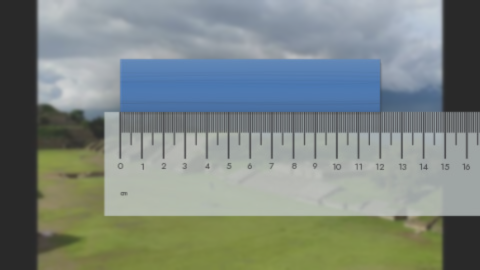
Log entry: 12cm
